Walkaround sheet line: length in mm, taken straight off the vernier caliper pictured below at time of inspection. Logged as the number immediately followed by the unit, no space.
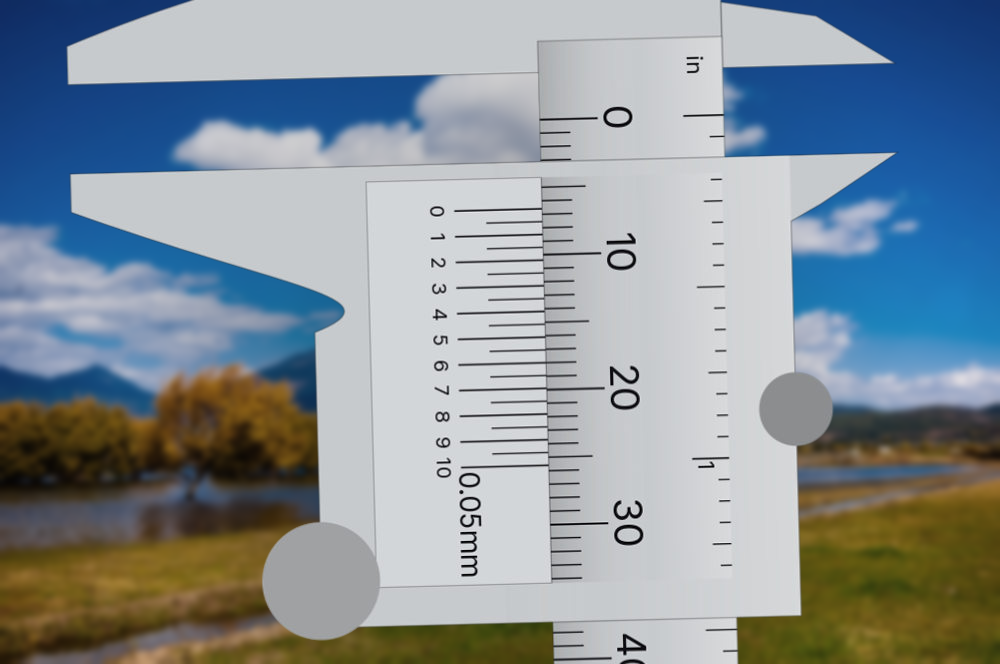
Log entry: 6.6mm
